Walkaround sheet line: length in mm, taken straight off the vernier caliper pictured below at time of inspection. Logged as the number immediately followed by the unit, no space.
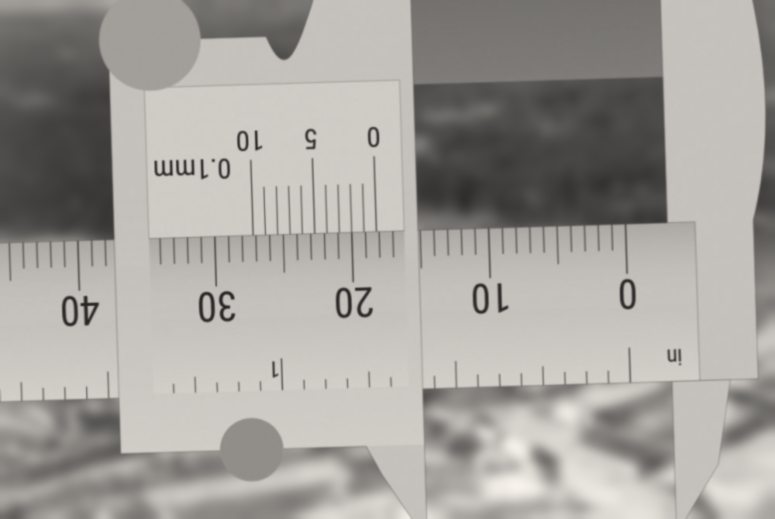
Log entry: 18.2mm
